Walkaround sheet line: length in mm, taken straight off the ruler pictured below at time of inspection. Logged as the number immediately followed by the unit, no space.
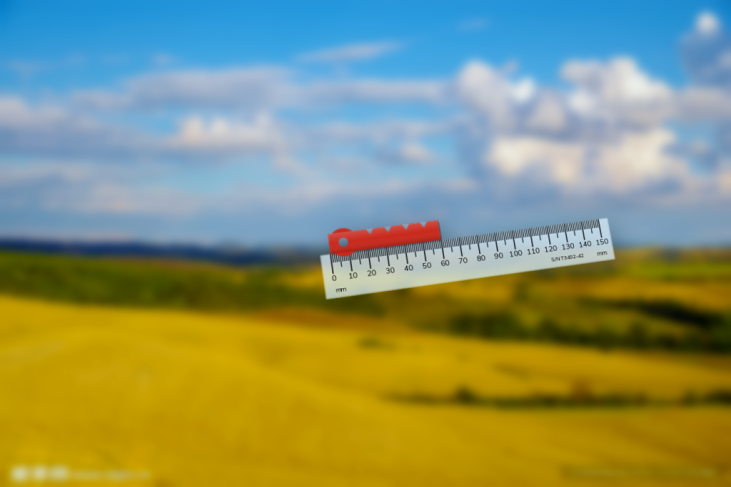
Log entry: 60mm
